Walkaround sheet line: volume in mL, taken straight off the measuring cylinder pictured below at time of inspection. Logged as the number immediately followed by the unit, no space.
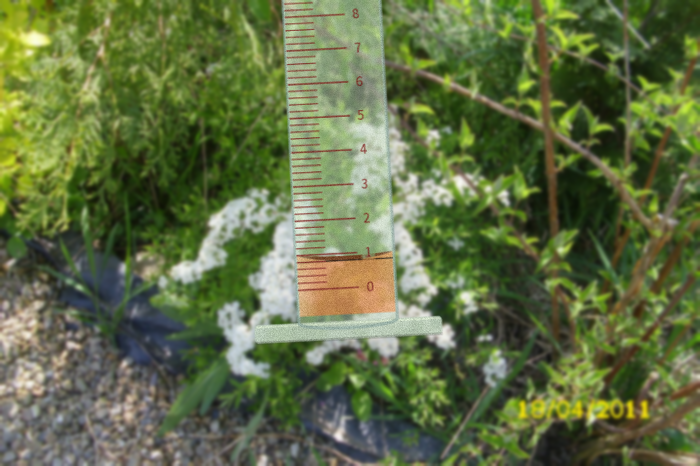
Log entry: 0.8mL
